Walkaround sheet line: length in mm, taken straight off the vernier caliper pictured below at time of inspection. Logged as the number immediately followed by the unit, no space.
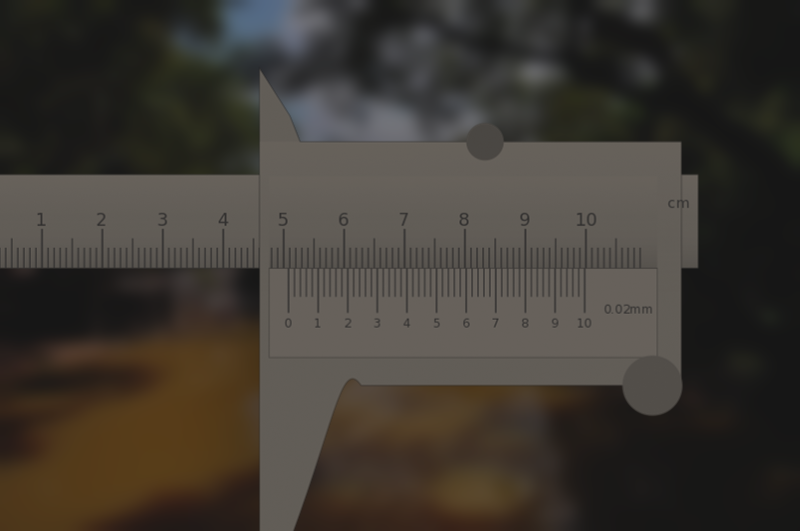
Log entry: 50.8mm
